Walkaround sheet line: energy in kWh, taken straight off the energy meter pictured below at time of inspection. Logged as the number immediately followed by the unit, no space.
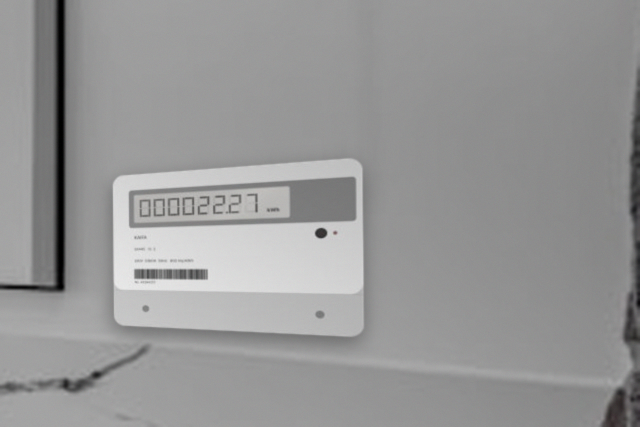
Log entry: 22.27kWh
